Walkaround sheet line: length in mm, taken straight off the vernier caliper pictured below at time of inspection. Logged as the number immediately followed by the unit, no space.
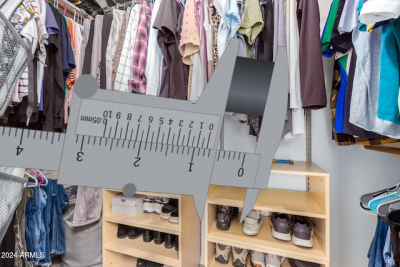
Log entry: 7.6mm
